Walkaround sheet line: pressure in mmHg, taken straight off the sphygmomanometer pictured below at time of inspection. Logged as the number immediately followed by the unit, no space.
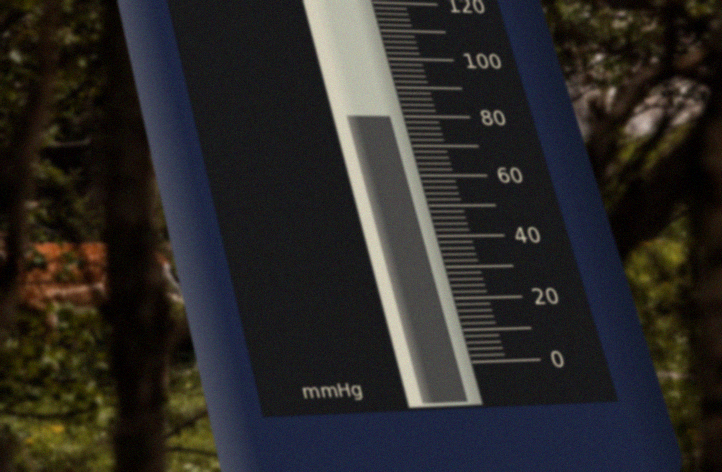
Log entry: 80mmHg
